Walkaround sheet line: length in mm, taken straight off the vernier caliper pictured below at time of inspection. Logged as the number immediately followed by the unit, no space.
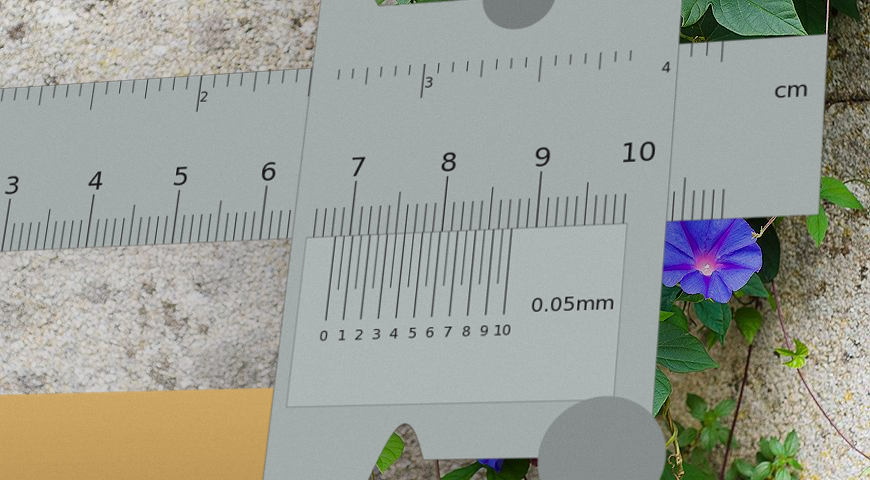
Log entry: 68.4mm
